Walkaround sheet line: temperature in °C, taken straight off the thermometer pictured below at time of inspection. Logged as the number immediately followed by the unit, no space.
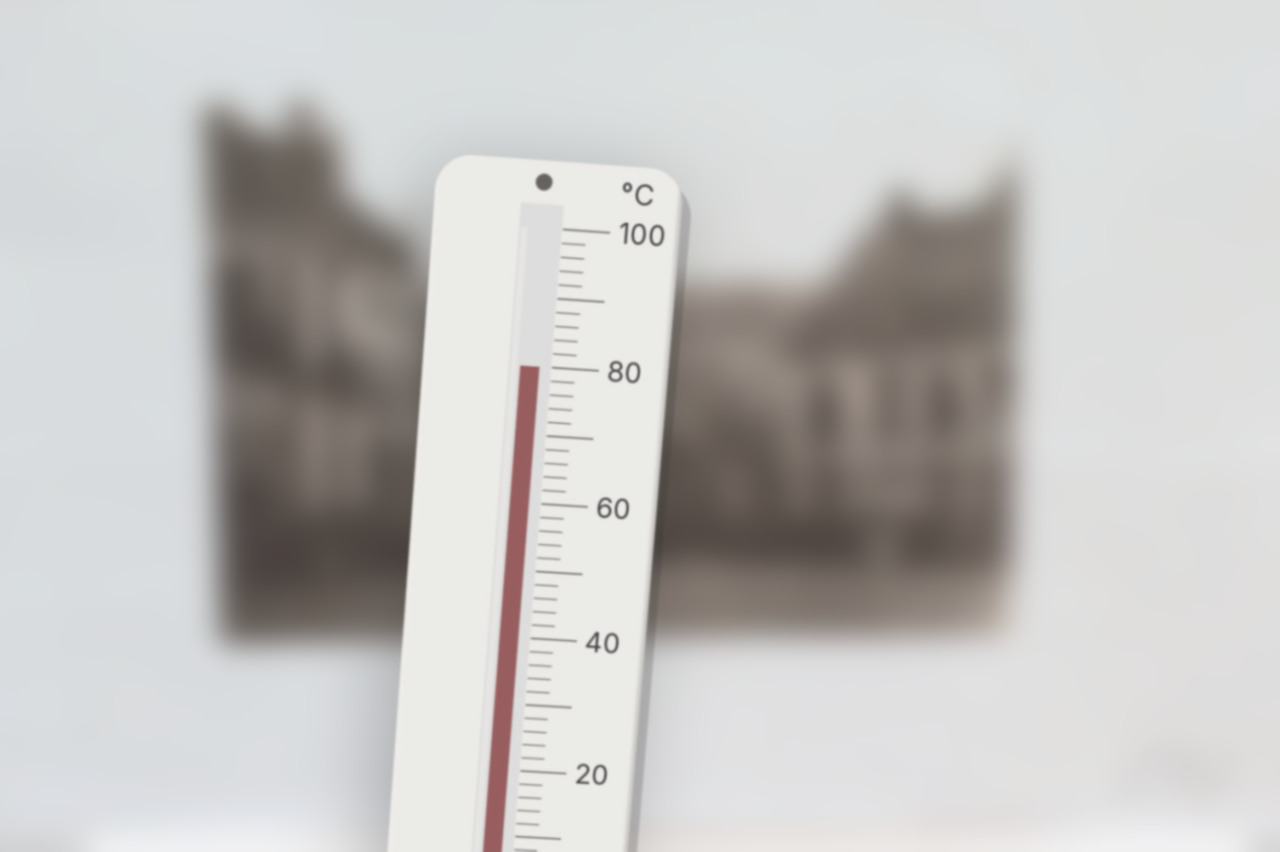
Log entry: 80°C
